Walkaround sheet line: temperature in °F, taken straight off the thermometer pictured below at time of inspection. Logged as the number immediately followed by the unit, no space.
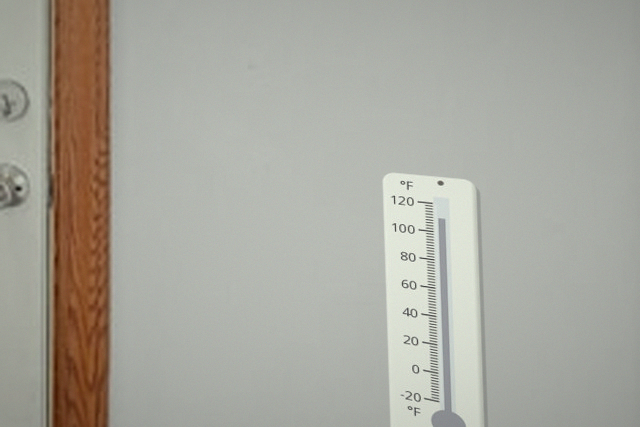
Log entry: 110°F
